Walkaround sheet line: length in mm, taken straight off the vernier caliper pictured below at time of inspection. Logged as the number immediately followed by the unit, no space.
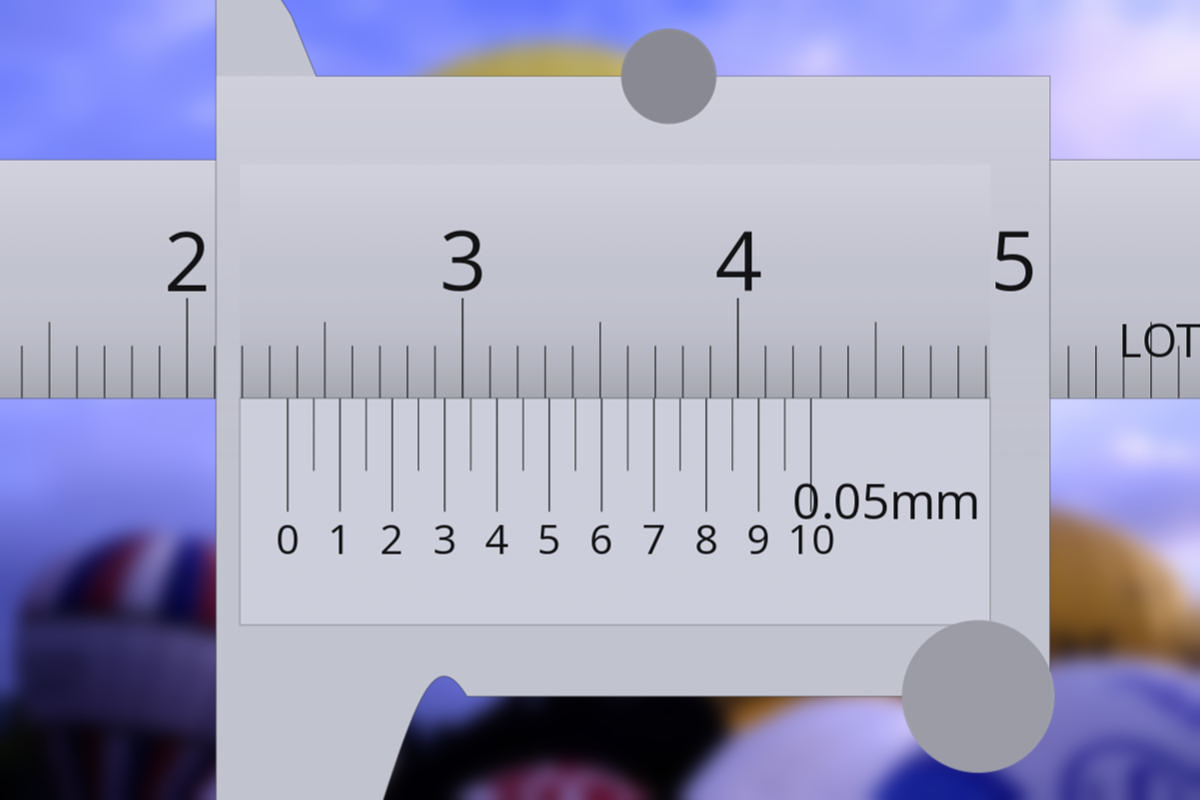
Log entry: 23.65mm
